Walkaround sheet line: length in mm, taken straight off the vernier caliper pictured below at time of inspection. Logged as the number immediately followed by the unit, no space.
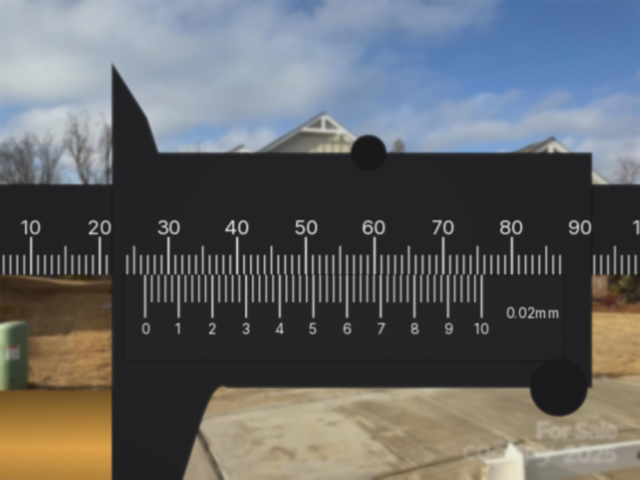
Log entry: 26.6mm
